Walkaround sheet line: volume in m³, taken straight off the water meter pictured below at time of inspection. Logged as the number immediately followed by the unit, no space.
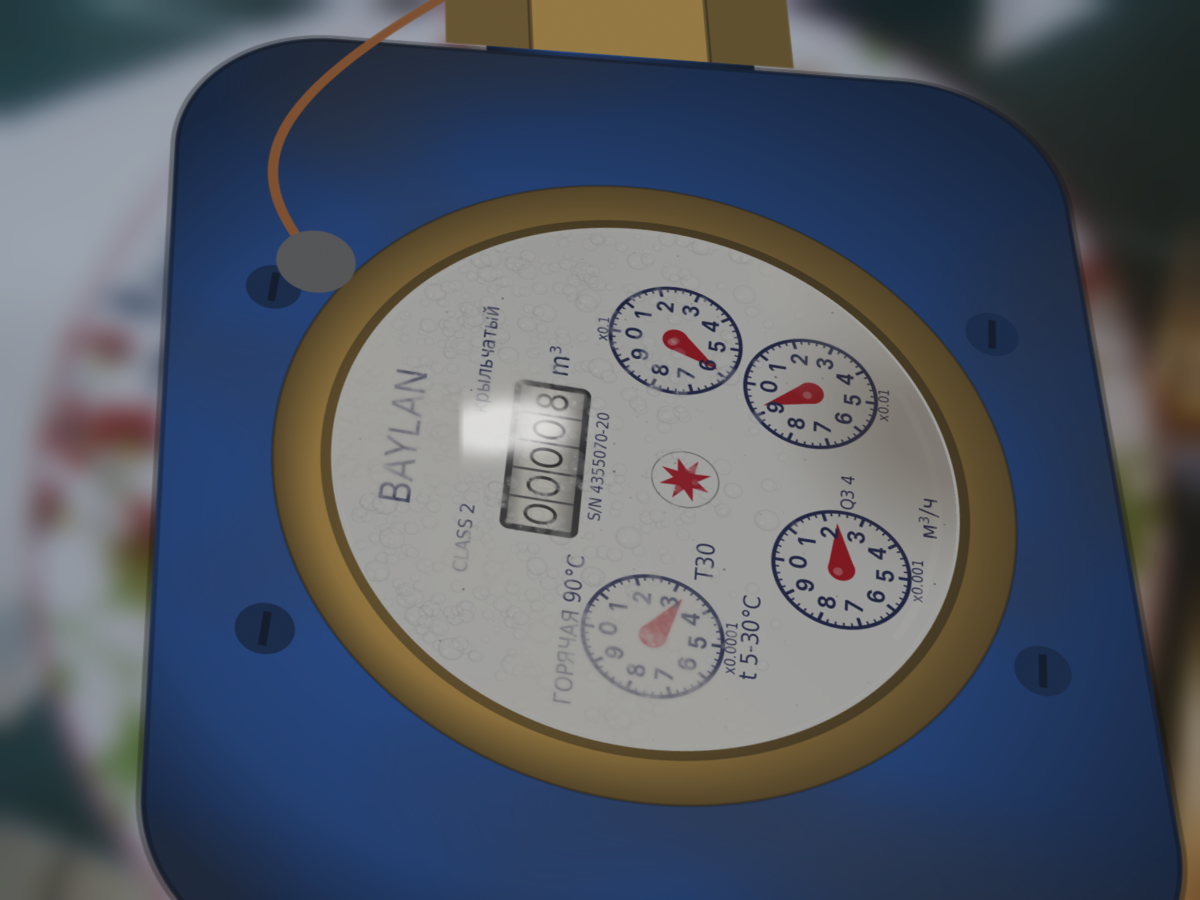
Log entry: 8.5923m³
